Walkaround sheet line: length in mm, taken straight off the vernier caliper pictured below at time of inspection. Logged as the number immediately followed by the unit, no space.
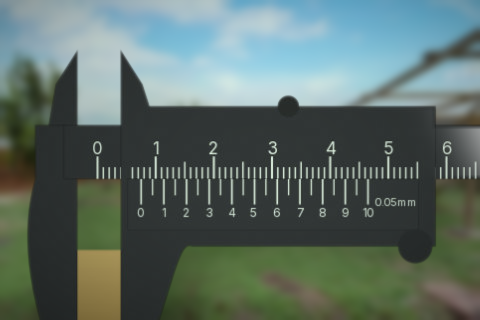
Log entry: 7.5mm
